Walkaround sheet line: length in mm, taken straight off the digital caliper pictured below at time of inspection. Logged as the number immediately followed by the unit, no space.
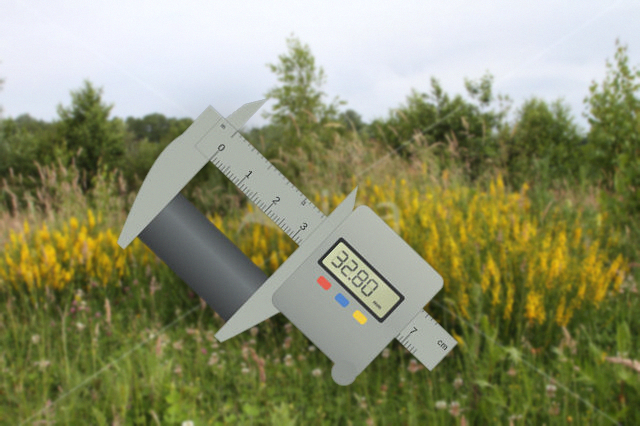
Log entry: 32.80mm
